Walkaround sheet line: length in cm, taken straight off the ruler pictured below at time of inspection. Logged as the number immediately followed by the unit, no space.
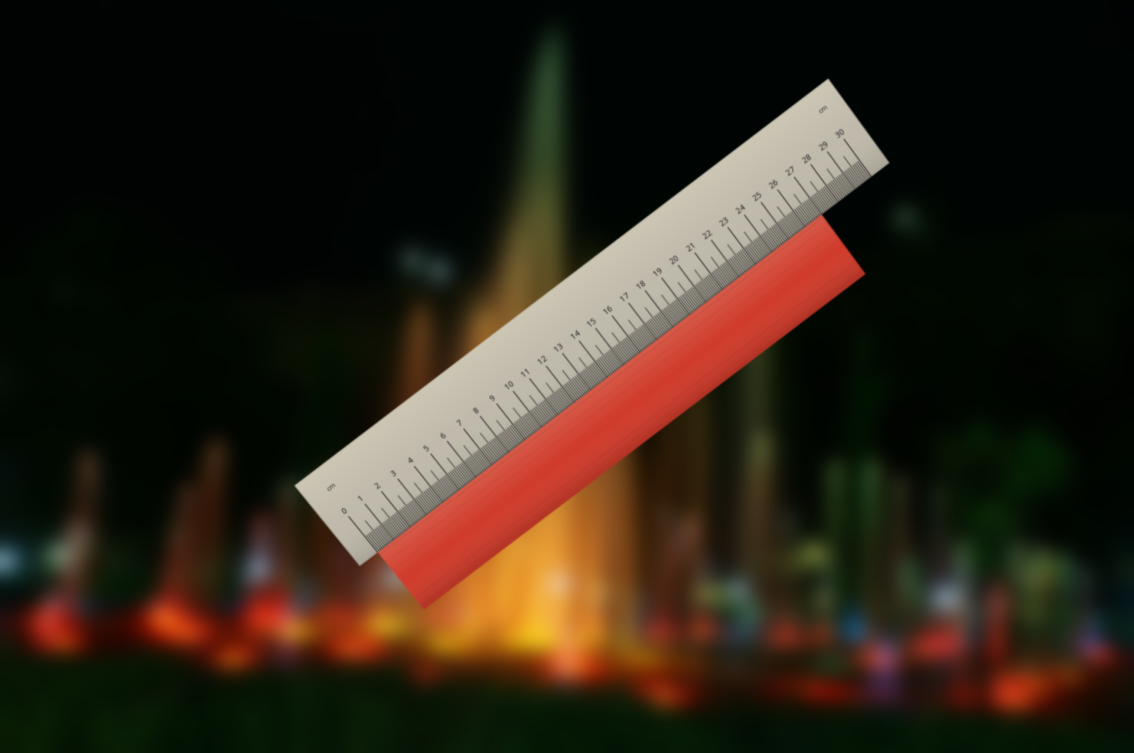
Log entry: 27cm
